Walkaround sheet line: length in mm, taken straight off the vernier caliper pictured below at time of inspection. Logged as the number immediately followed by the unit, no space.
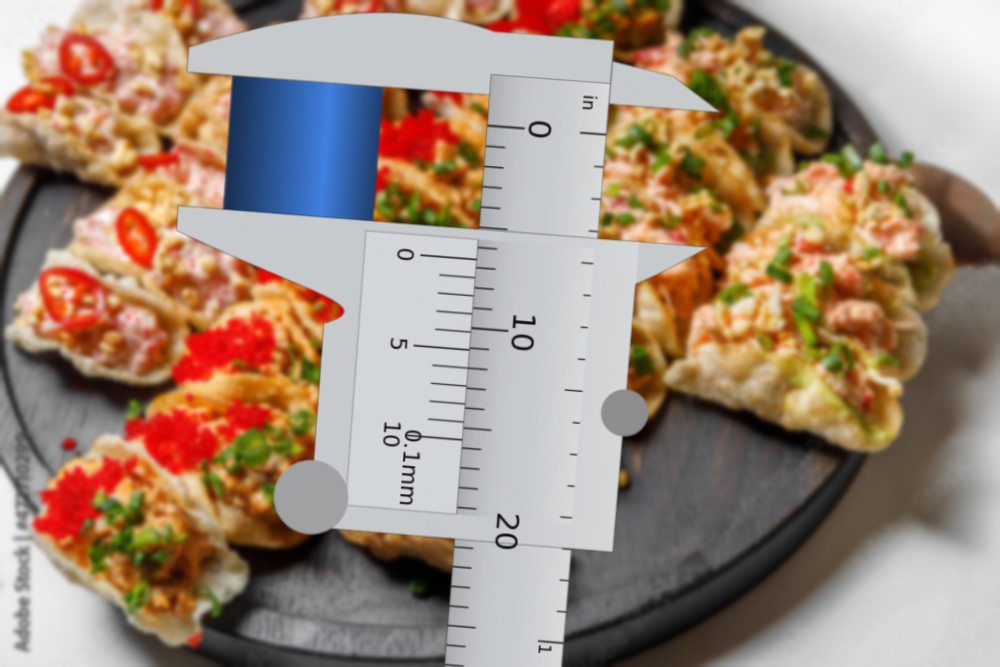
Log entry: 6.6mm
